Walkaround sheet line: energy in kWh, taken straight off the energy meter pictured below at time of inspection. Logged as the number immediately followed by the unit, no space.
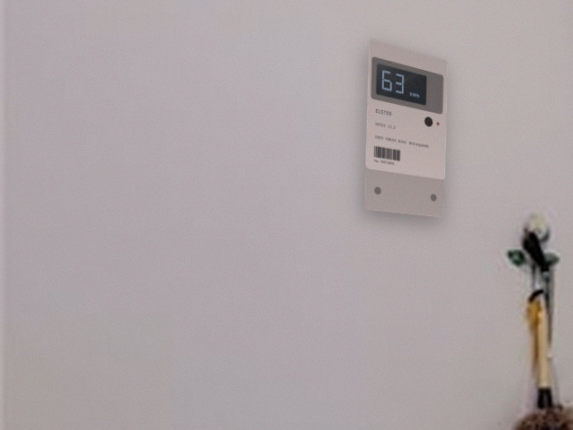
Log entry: 63kWh
